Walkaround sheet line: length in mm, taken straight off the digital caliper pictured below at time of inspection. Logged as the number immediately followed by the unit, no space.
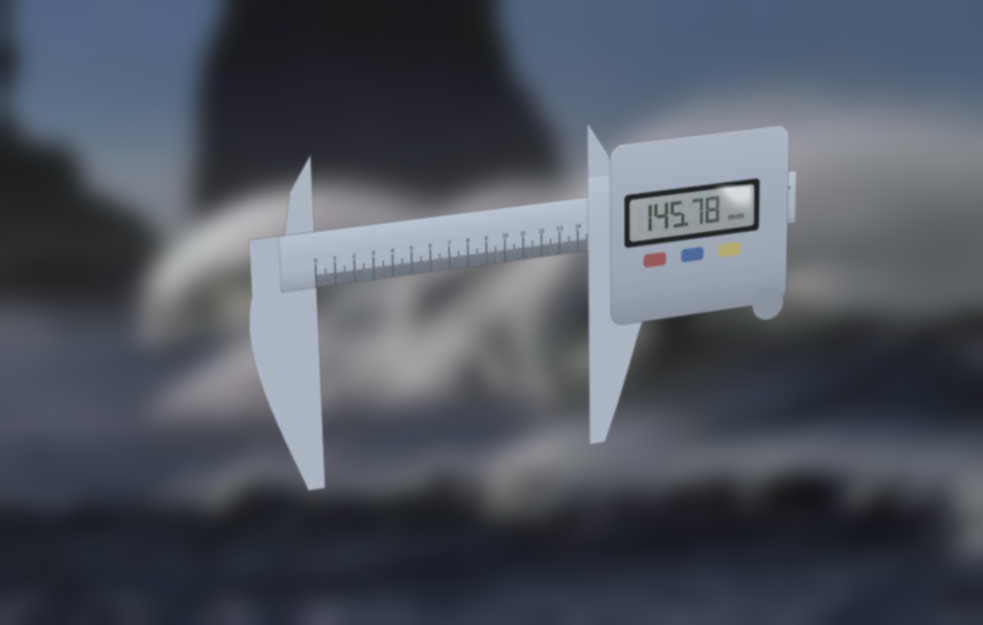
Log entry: 145.78mm
